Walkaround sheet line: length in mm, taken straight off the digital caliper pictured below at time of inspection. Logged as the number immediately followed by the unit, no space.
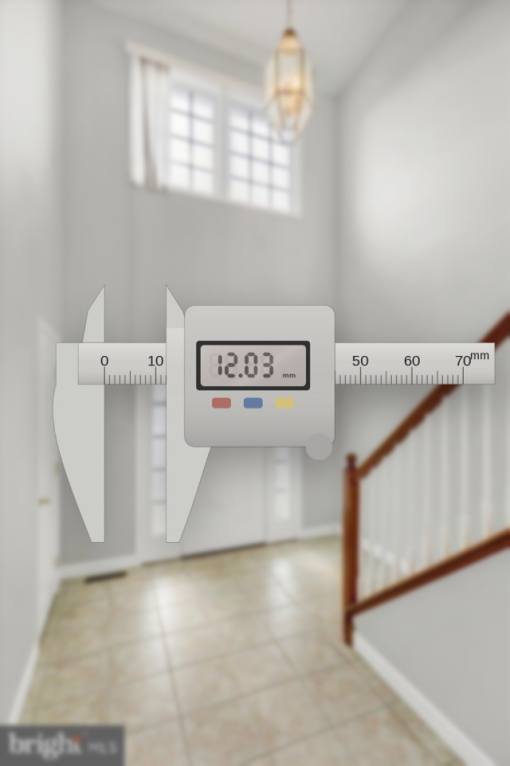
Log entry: 12.03mm
